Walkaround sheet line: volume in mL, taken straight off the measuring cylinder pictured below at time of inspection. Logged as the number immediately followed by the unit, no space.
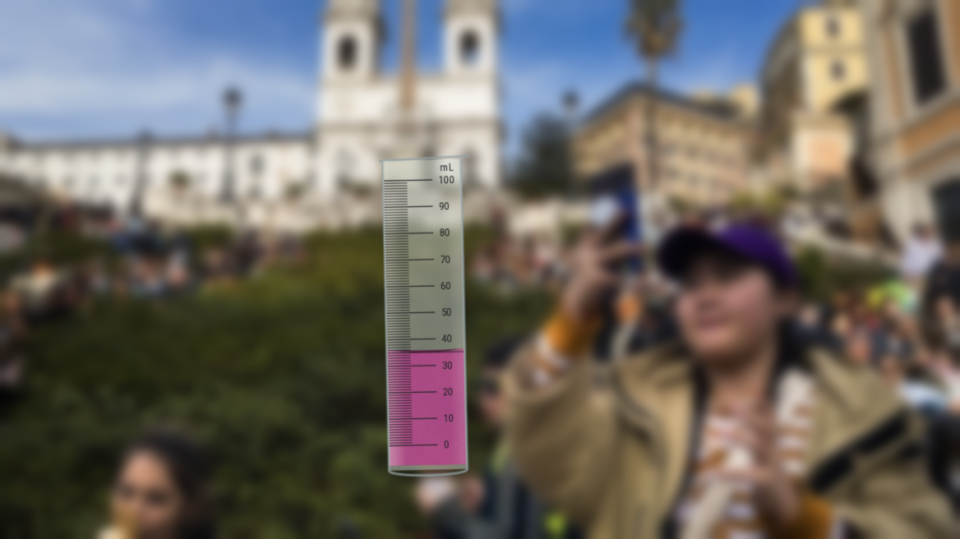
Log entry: 35mL
